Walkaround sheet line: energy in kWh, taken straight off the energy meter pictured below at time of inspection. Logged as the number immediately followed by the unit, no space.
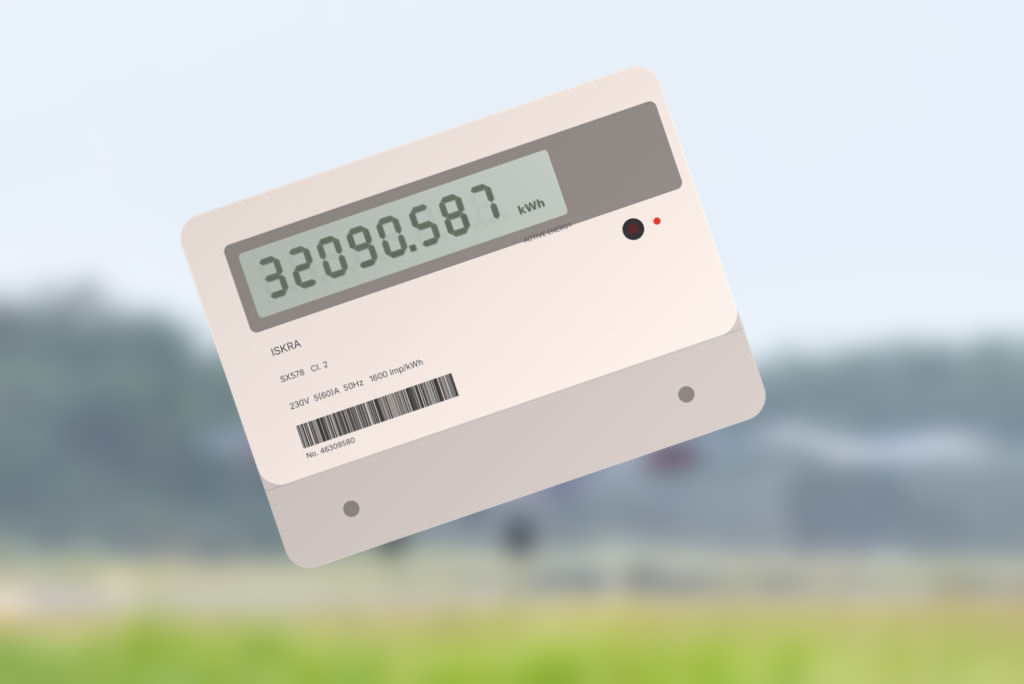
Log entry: 32090.587kWh
